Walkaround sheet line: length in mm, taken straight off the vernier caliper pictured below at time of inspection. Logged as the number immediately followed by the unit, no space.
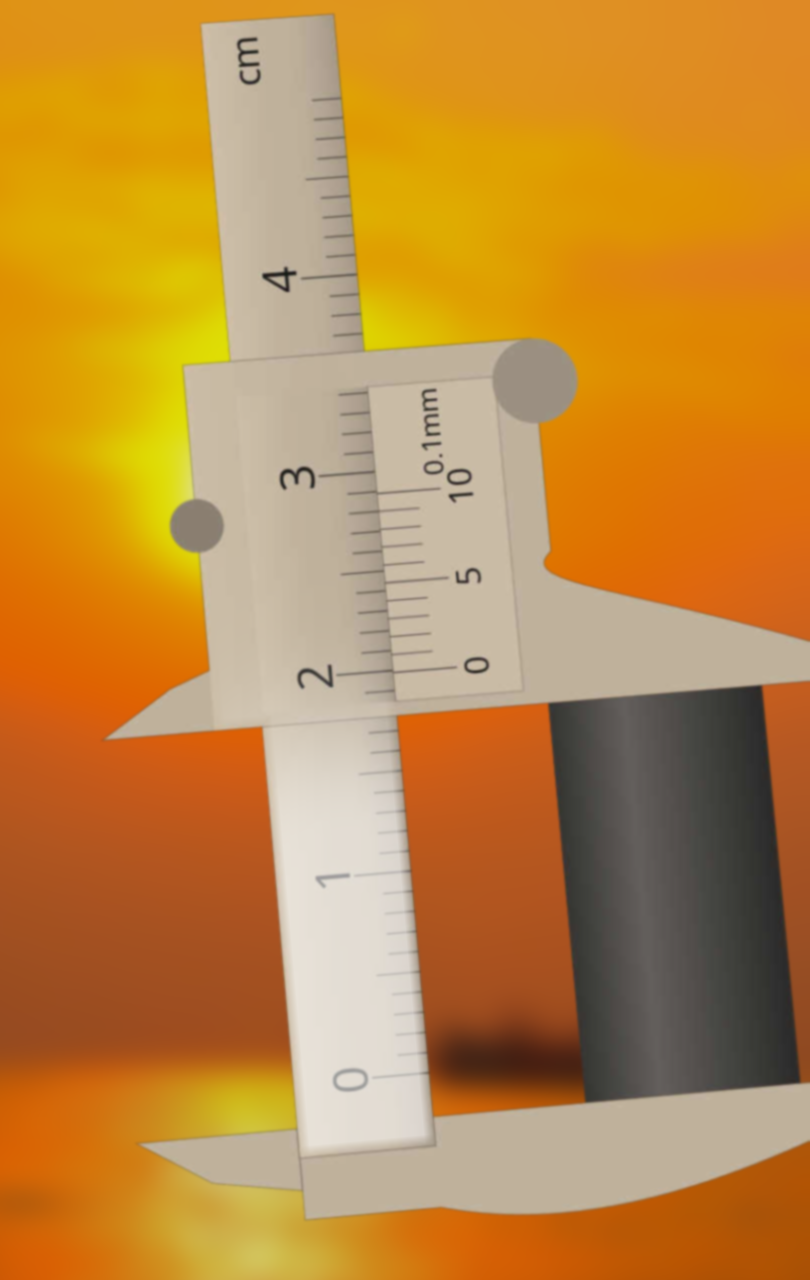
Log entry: 19.9mm
